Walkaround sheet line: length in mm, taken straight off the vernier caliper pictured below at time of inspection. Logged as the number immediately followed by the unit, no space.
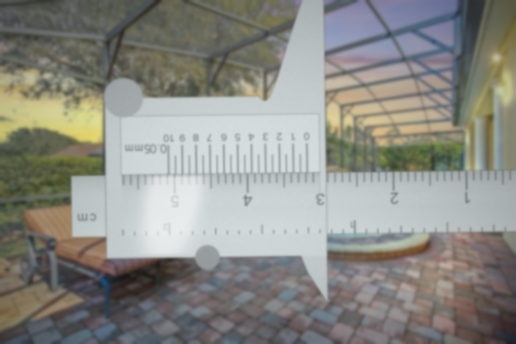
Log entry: 31.8mm
